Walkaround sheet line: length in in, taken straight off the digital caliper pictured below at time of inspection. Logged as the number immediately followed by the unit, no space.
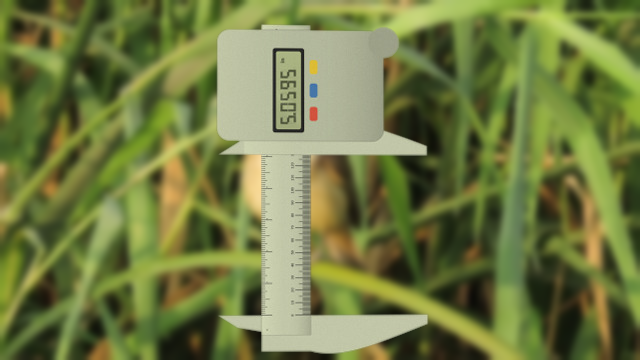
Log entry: 5.0595in
